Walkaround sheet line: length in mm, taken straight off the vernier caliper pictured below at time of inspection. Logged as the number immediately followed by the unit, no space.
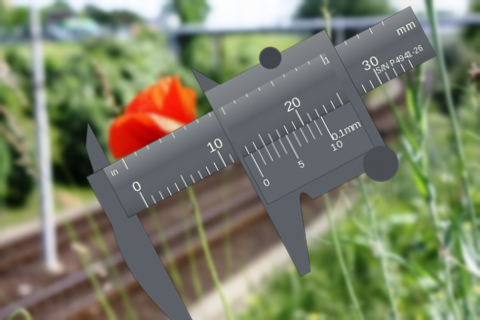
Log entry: 13.2mm
